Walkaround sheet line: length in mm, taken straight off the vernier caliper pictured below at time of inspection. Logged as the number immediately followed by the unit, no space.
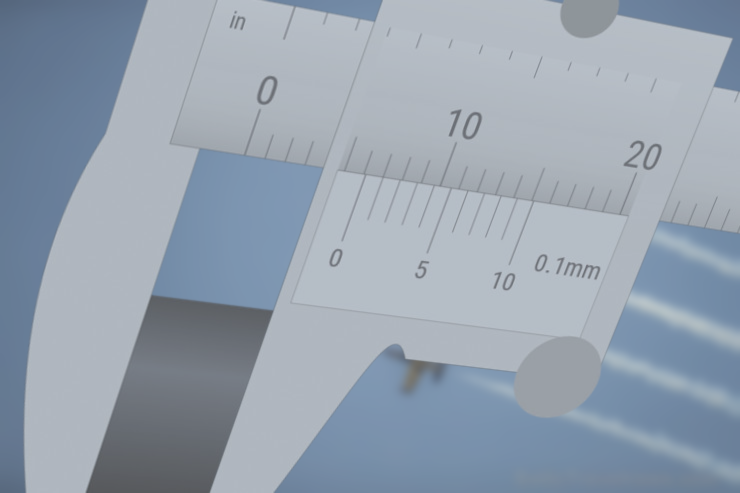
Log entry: 6.1mm
